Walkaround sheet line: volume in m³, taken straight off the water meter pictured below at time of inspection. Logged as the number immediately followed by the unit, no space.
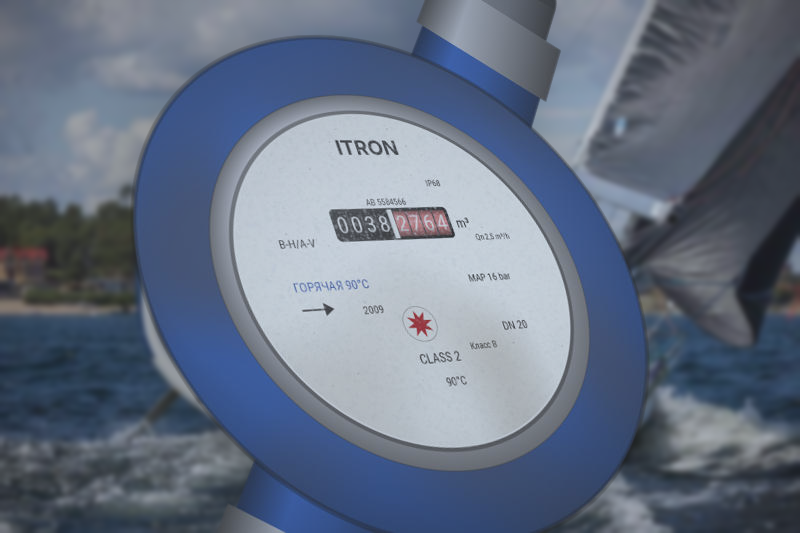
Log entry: 38.2764m³
